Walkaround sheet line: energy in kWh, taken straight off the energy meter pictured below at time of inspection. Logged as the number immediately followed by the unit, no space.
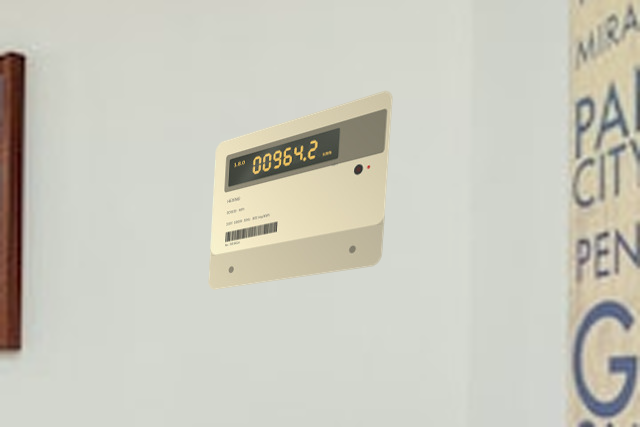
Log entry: 964.2kWh
